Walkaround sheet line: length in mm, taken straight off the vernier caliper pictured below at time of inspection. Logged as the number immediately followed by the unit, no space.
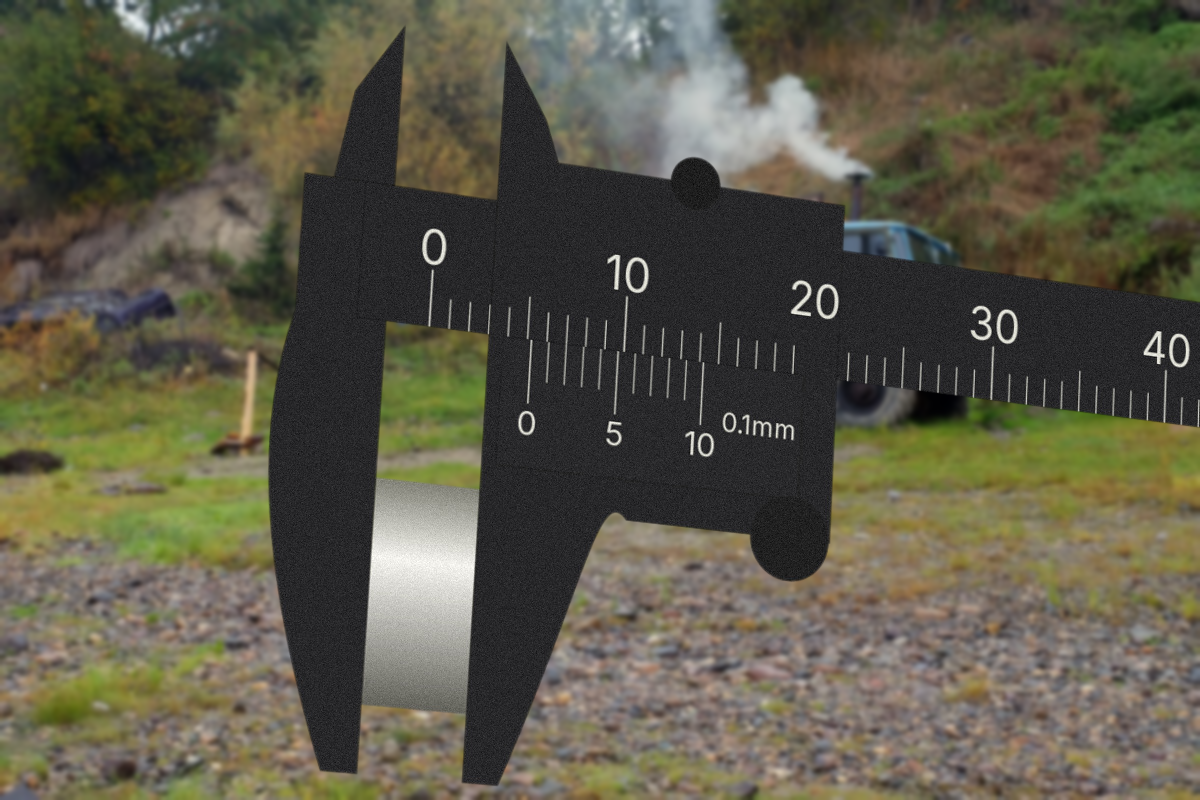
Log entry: 5.2mm
